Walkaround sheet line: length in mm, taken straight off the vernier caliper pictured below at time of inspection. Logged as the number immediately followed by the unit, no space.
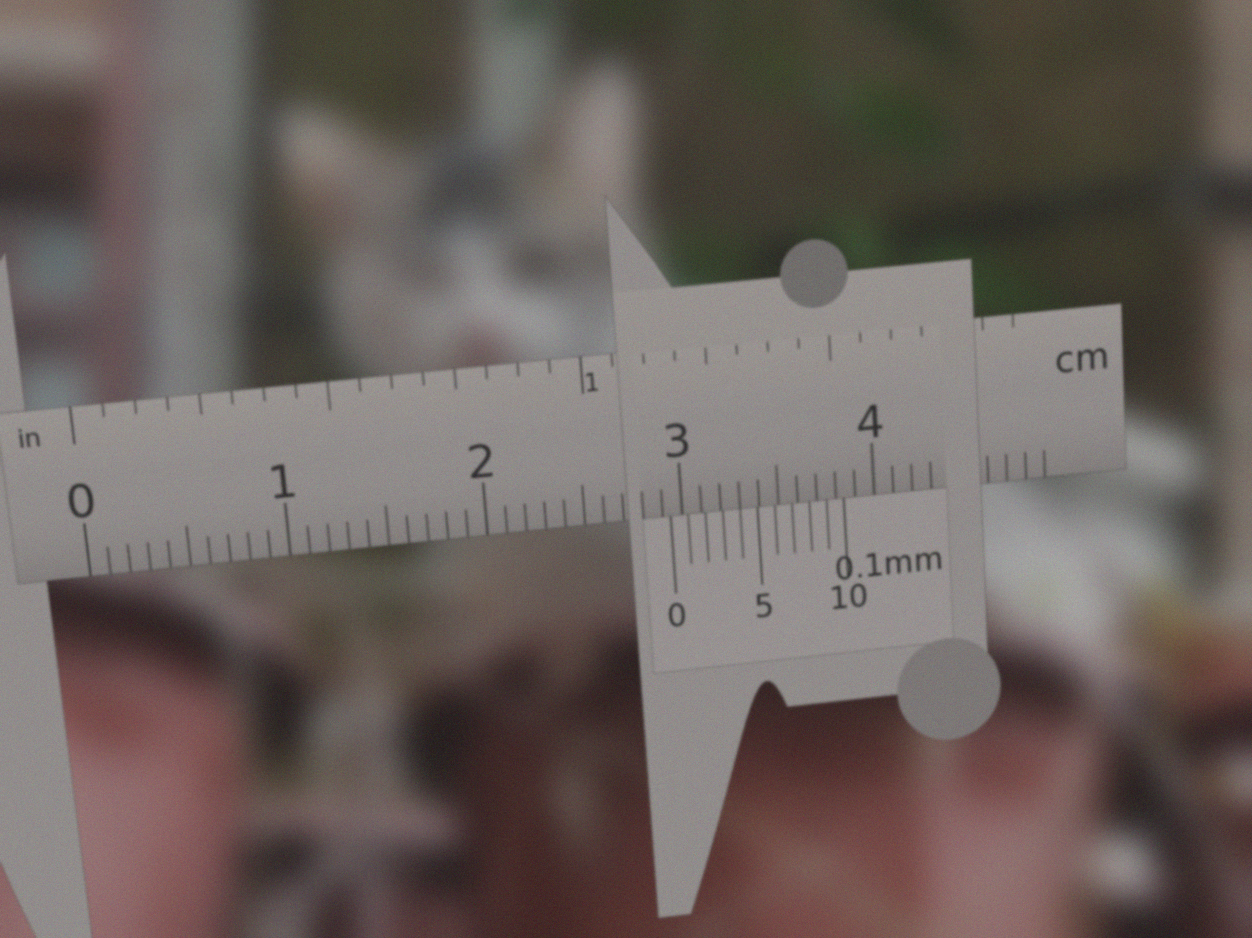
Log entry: 29.4mm
